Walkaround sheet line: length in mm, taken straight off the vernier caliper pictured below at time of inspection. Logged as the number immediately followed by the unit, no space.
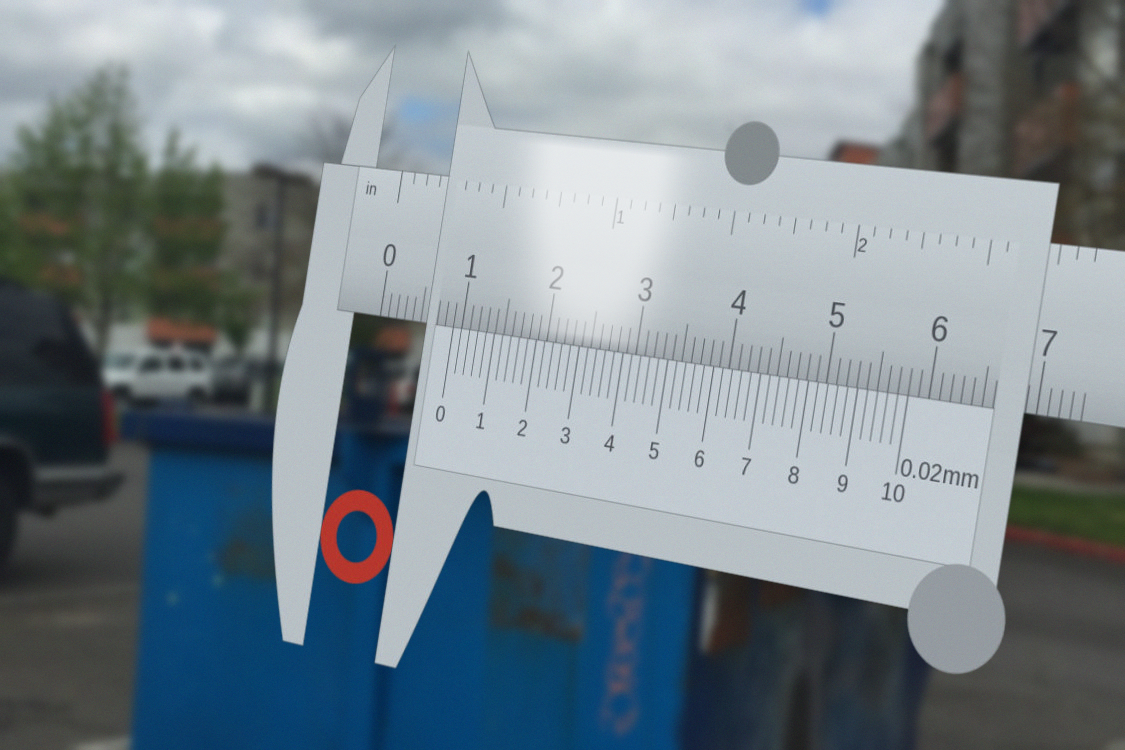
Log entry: 9.0mm
